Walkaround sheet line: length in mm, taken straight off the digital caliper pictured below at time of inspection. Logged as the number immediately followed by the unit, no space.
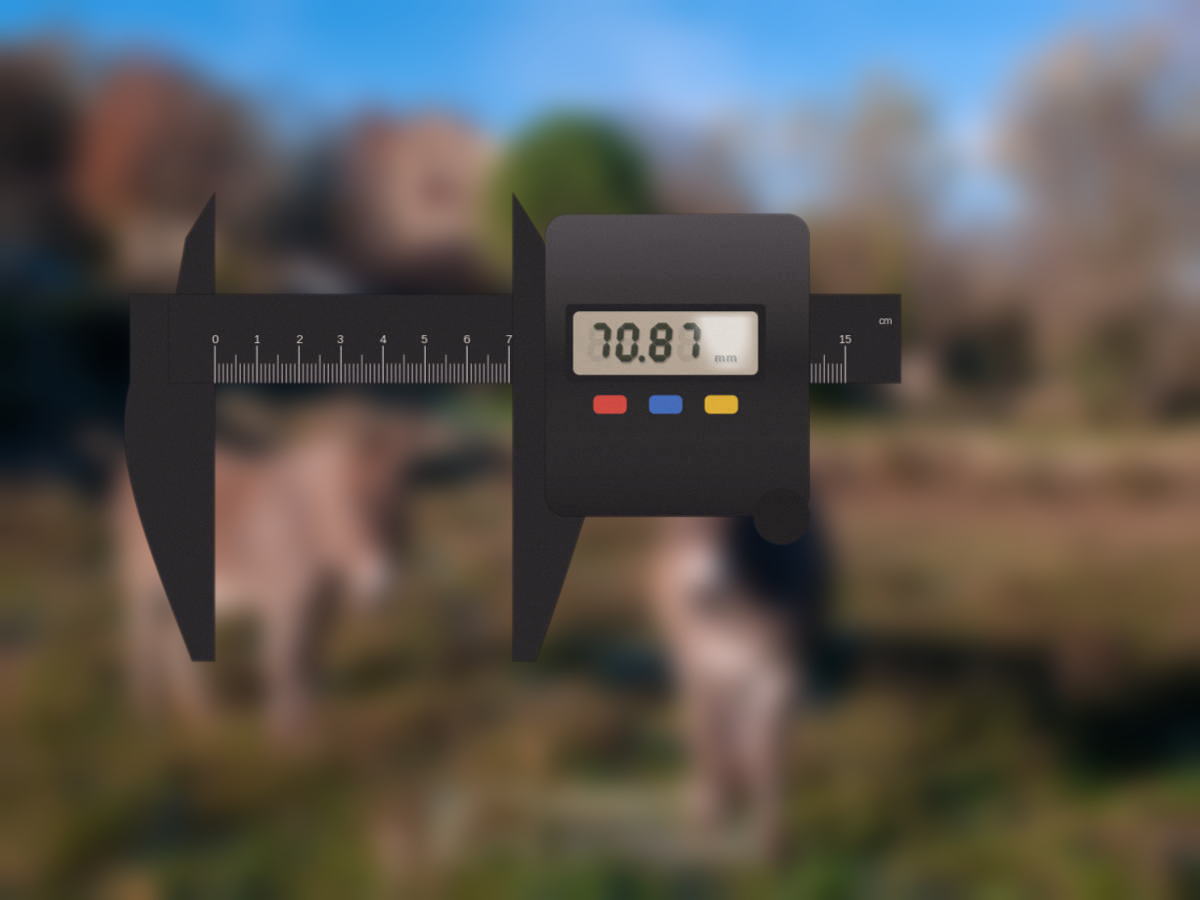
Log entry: 70.87mm
